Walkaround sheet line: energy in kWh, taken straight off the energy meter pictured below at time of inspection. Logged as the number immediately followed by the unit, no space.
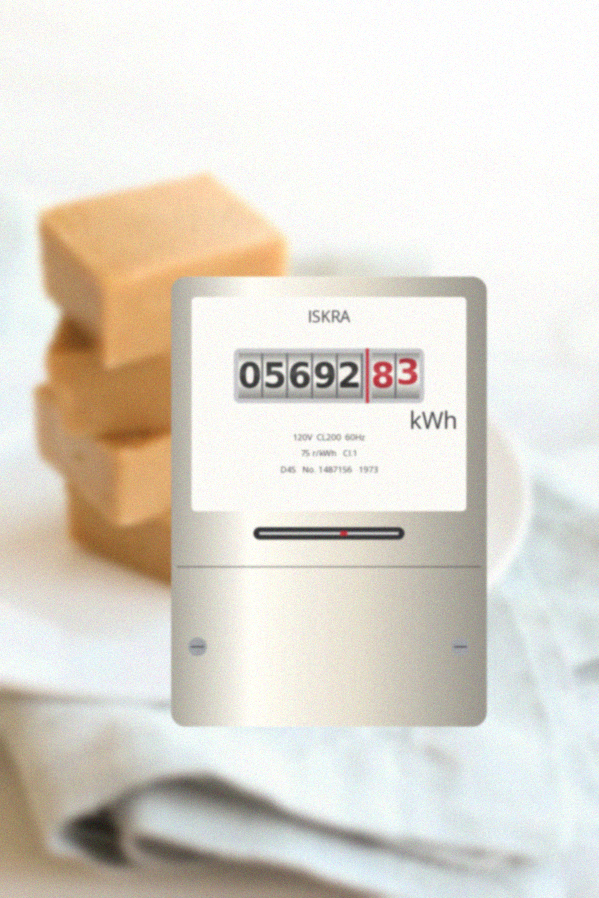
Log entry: 5692.83kWh
